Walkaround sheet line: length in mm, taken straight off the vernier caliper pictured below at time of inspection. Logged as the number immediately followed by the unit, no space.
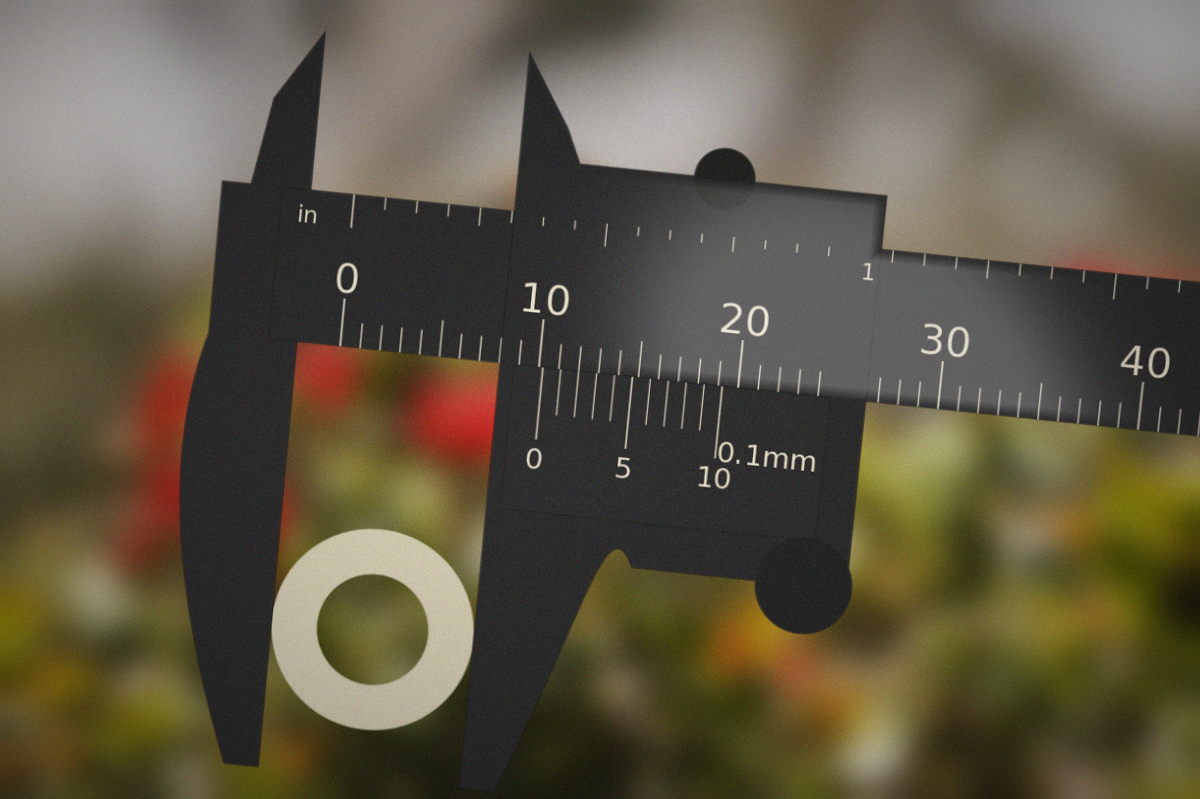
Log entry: 10.2mm
